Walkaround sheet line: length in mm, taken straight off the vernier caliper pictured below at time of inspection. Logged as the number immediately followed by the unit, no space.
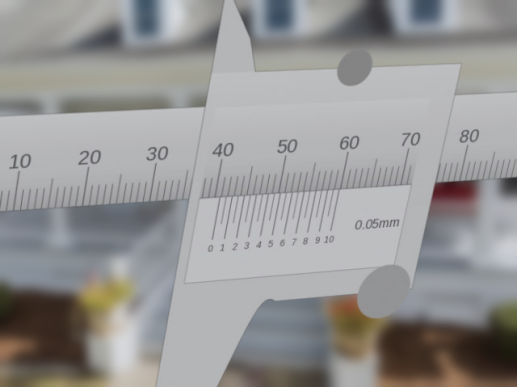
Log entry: 40.8mm
